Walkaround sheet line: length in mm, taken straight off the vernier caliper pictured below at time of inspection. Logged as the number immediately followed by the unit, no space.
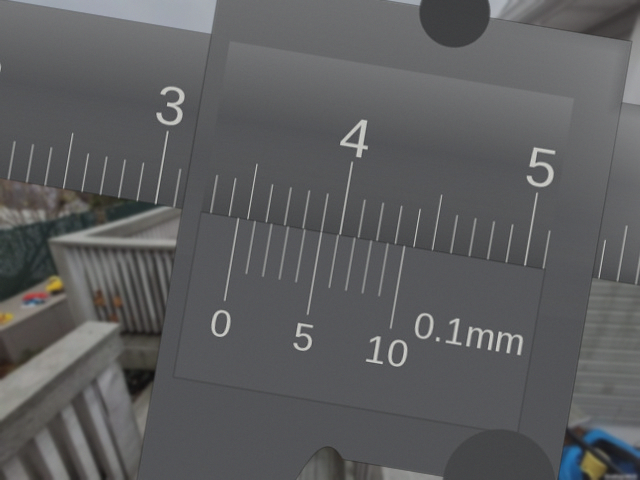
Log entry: 34.5mm
